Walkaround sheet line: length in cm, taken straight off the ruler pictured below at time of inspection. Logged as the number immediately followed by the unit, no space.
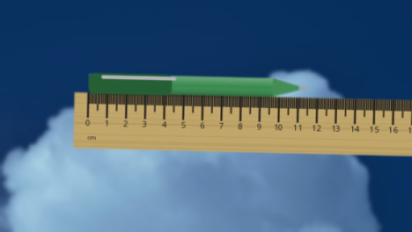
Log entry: 11.5cm
